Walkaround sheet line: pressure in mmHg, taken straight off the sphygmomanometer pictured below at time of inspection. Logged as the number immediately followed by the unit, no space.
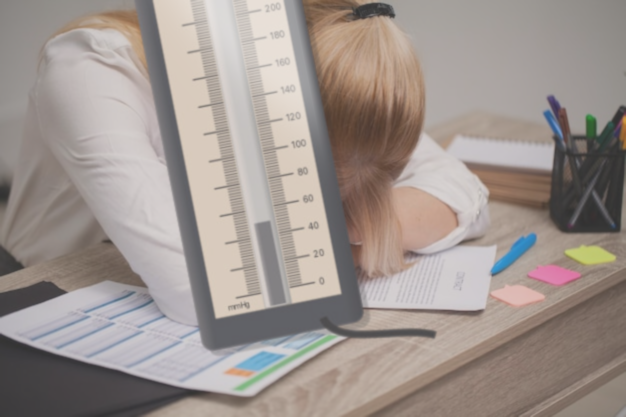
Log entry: 50mmHg
